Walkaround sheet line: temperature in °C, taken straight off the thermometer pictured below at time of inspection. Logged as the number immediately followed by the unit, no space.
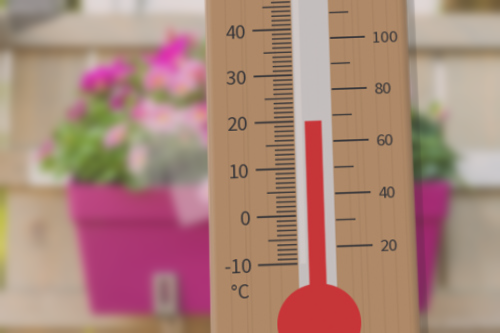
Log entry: 20°C
